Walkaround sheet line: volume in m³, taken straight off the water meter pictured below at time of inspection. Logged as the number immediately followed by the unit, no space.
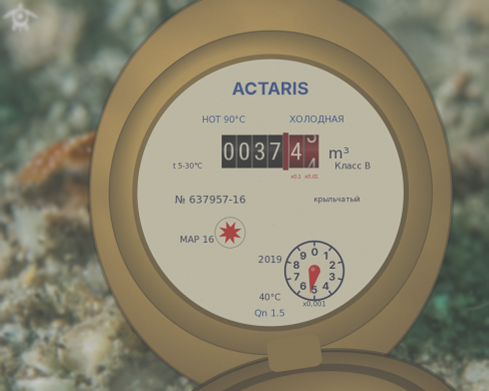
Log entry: 37.435m³
